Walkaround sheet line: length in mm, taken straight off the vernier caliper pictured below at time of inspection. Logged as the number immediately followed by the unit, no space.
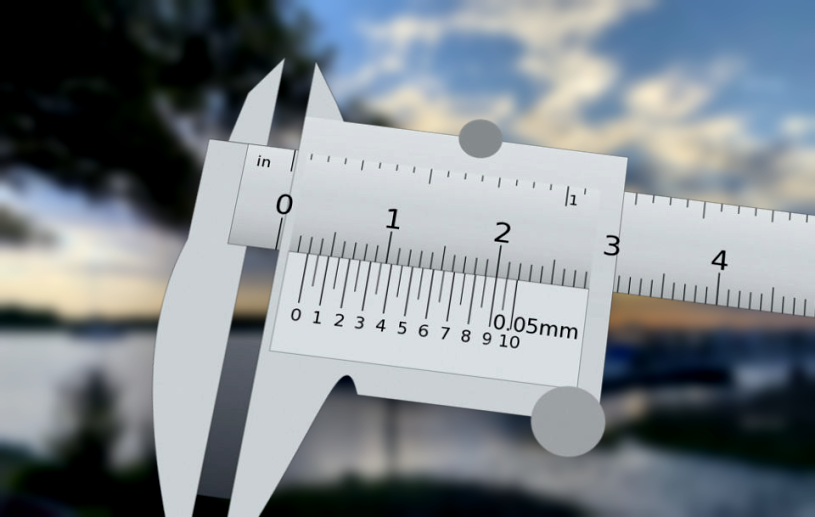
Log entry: 2.9mm
